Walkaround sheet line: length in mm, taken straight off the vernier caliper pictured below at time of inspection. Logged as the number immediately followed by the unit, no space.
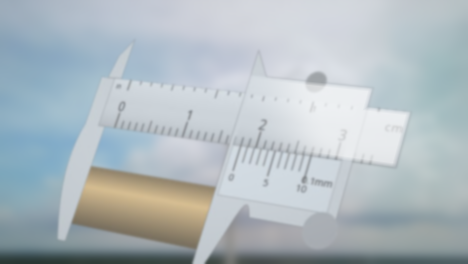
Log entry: 18.0mm
